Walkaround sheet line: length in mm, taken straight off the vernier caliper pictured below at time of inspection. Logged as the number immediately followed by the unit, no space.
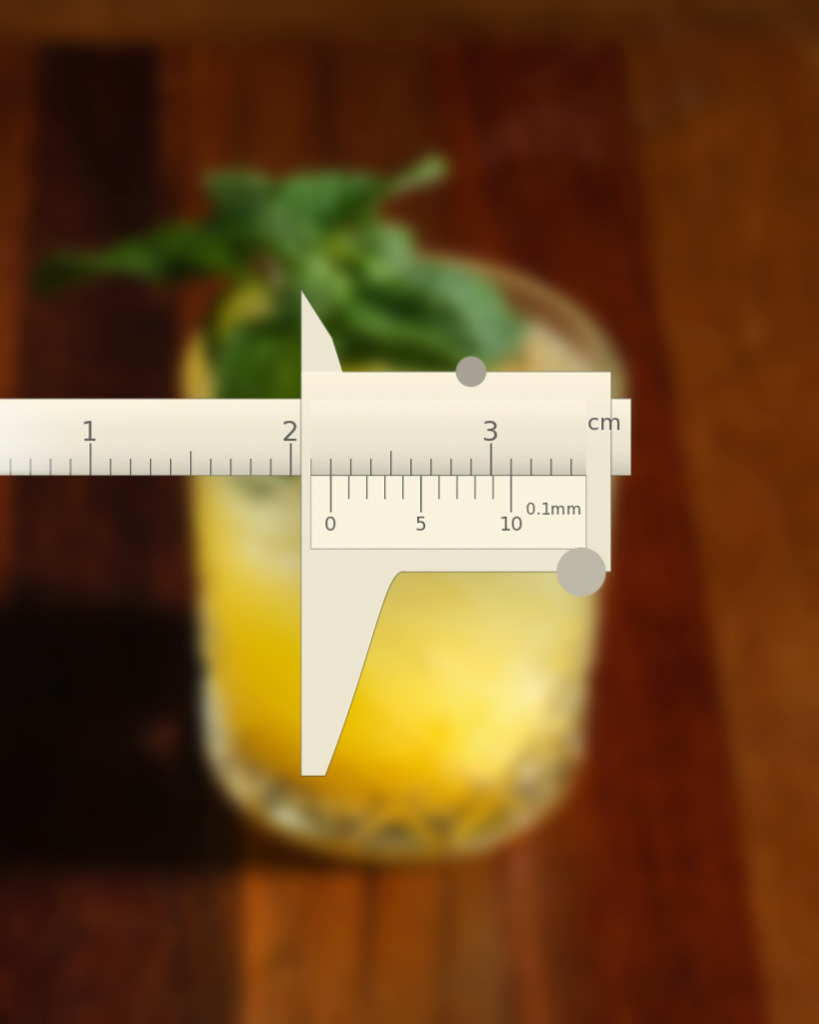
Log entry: 22.0mm
